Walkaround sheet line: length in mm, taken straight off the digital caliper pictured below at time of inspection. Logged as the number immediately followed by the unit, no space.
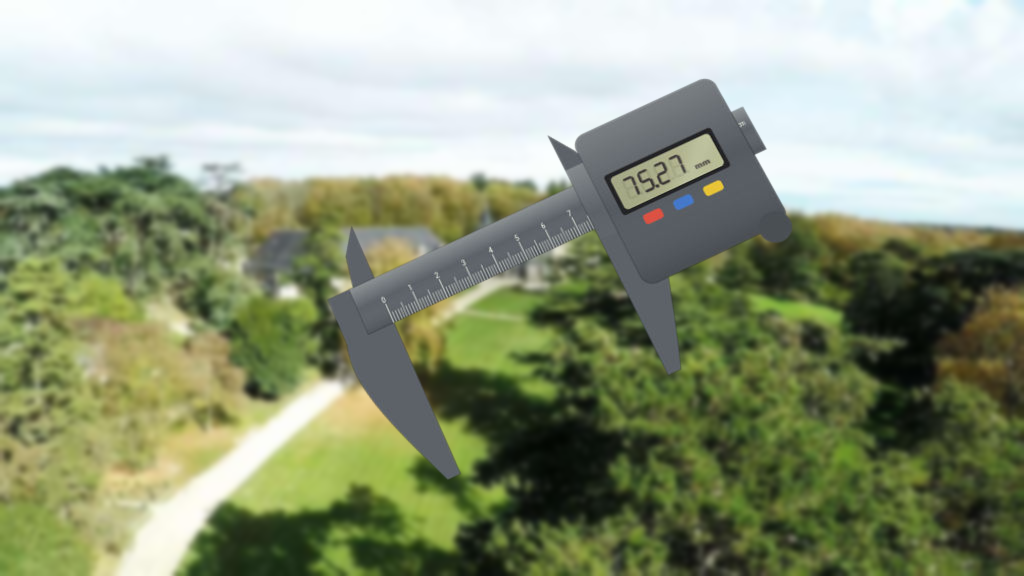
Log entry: 75.27mm
